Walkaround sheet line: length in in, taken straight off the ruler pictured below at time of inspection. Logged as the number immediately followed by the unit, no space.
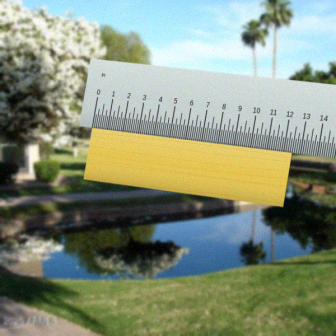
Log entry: 12.5in
